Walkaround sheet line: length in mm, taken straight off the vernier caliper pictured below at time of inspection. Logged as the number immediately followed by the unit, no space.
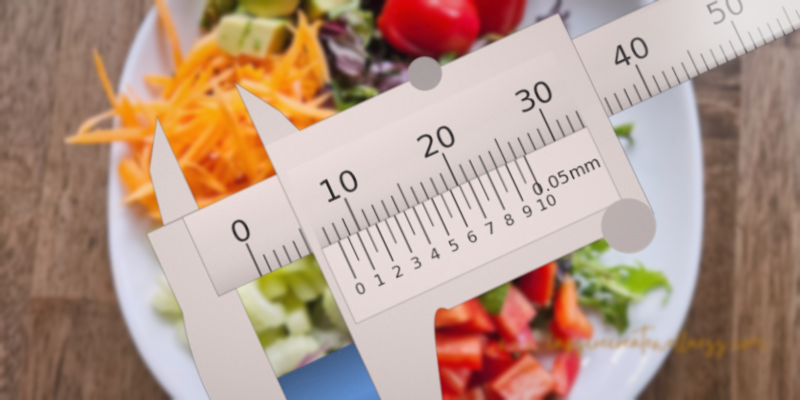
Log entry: 7.8mm
